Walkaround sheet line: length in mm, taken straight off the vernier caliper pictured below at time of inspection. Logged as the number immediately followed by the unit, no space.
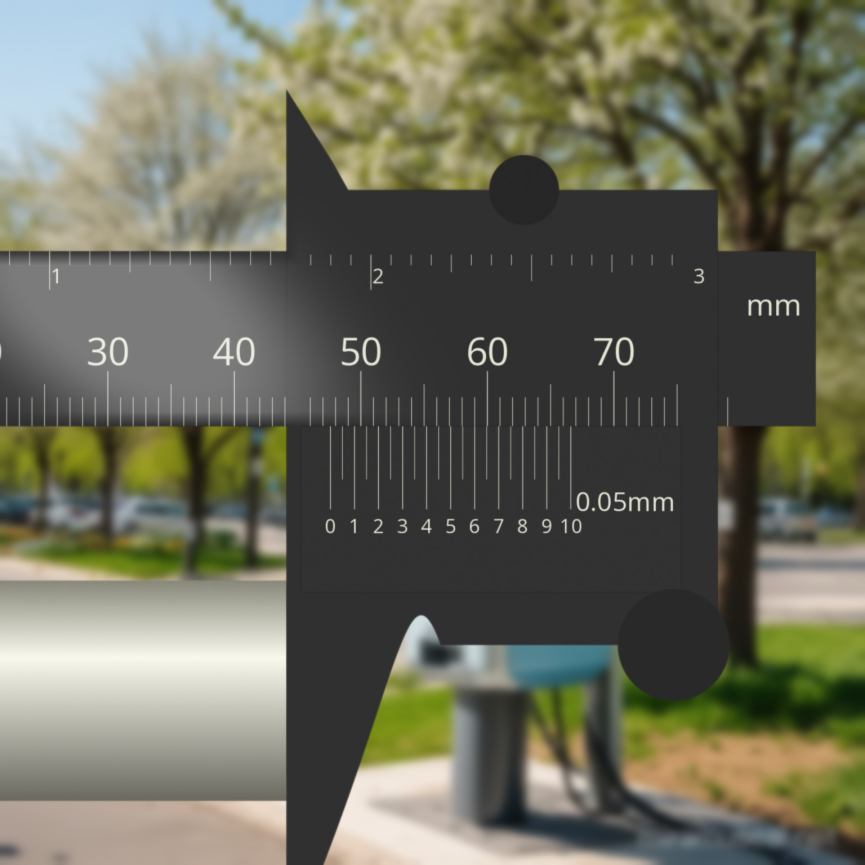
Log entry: 47.6mm
